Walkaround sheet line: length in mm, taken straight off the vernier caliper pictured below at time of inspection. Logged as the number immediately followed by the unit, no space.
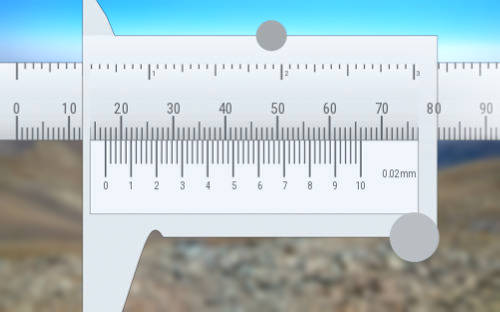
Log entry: 17.0mm
